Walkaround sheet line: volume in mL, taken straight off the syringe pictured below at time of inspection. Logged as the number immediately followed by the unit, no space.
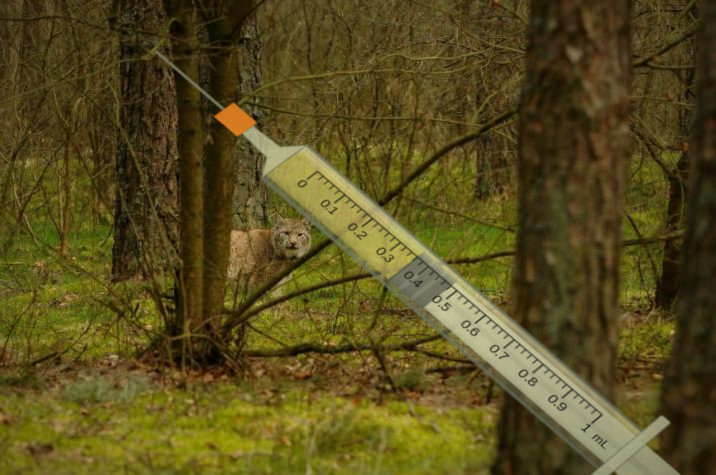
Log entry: 0.36mL
